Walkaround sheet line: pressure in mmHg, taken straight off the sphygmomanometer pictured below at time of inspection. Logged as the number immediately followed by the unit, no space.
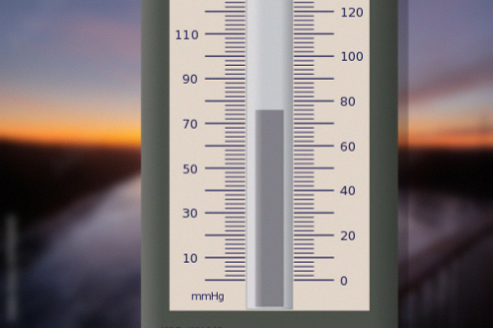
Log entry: 76mmHg
